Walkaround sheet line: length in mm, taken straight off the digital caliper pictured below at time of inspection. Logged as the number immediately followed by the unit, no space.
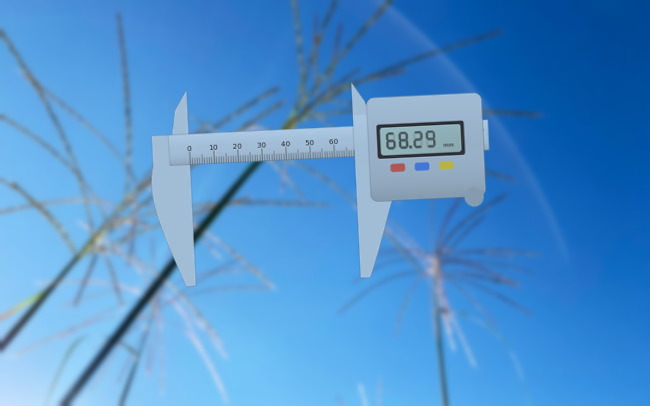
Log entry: 68.29mm
